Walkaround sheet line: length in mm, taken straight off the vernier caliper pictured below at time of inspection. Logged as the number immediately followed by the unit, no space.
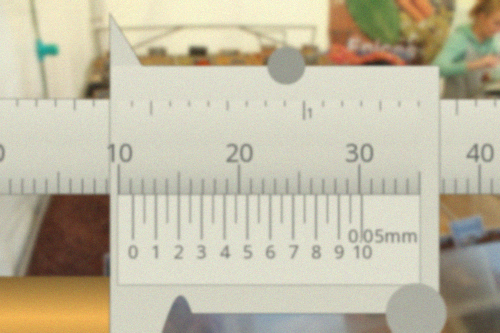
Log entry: 11.2mm
